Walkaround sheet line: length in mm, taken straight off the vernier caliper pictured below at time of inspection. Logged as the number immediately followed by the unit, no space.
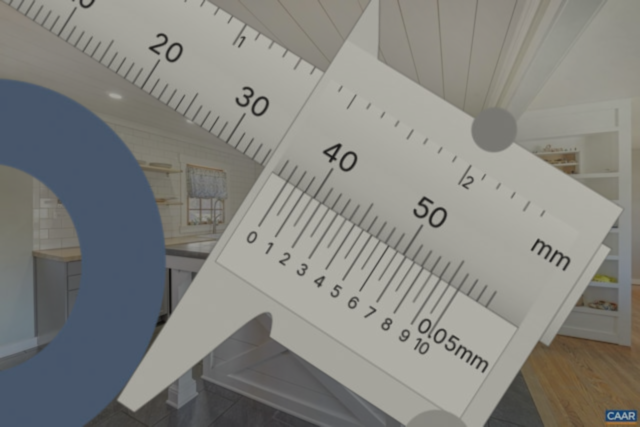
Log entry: 37.0mm
